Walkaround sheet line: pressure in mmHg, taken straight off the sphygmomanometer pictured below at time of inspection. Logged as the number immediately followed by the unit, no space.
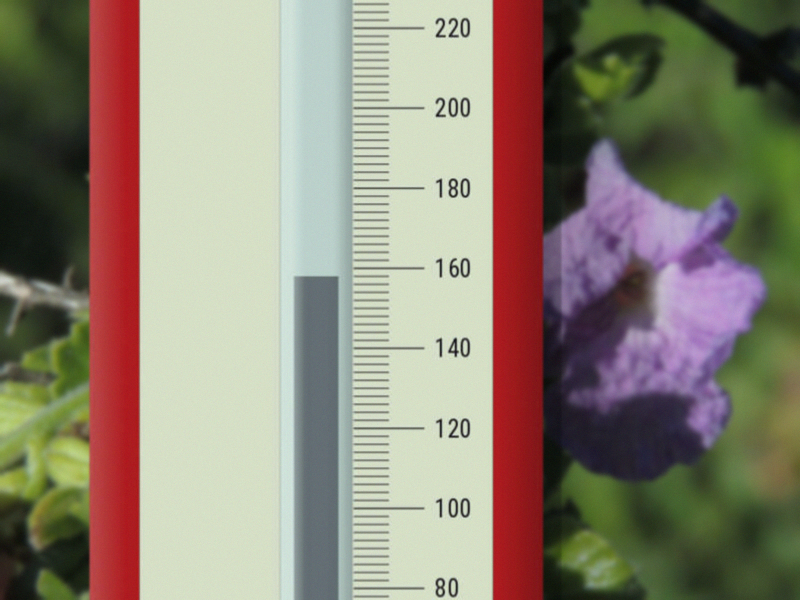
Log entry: 158mmHg
